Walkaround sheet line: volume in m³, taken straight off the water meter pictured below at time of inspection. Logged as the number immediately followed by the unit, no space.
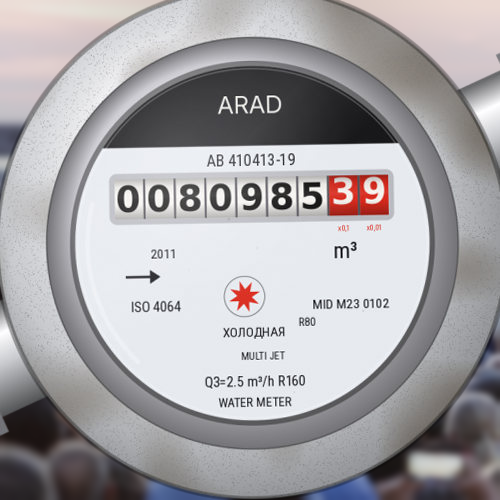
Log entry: 80985.39m³
